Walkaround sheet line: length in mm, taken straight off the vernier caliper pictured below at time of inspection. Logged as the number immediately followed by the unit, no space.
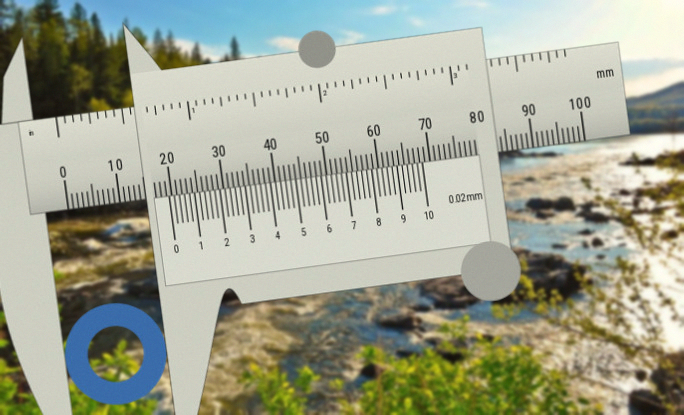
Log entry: 19.5mm
